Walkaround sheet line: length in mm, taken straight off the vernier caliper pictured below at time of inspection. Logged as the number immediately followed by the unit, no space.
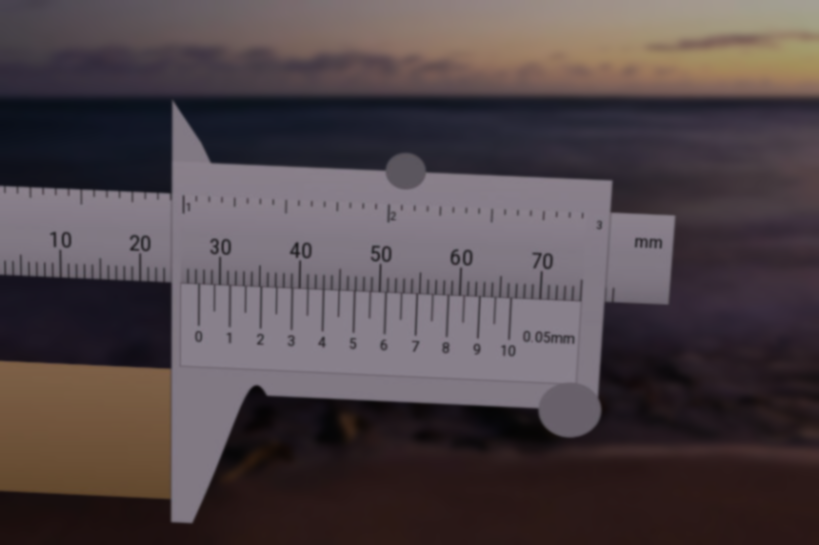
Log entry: 27.4mm
